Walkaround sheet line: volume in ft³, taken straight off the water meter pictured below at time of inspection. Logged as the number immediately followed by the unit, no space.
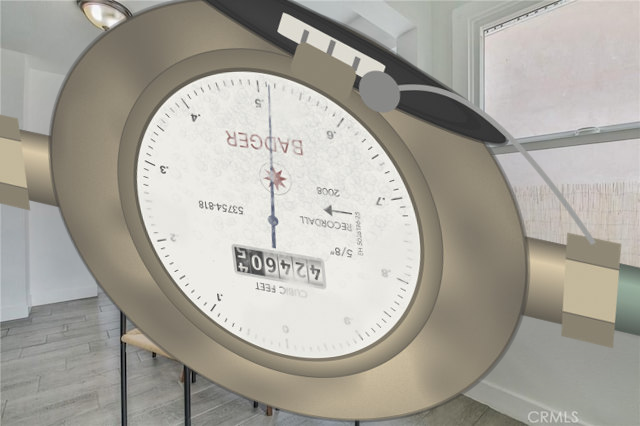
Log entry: 424604.51ft³
